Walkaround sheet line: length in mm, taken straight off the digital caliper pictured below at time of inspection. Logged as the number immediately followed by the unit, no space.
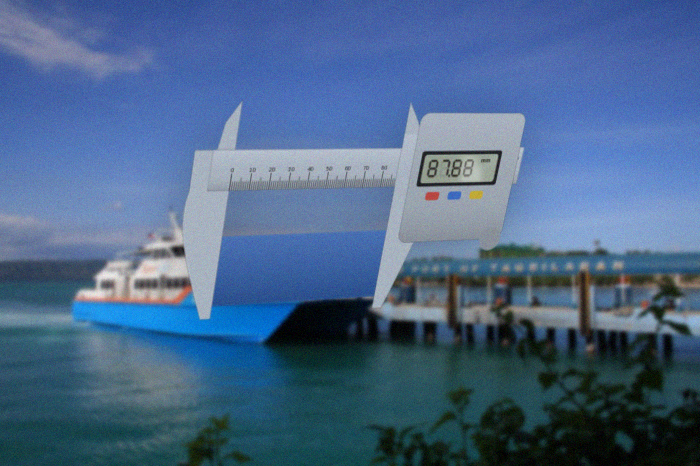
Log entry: 87.88mm
